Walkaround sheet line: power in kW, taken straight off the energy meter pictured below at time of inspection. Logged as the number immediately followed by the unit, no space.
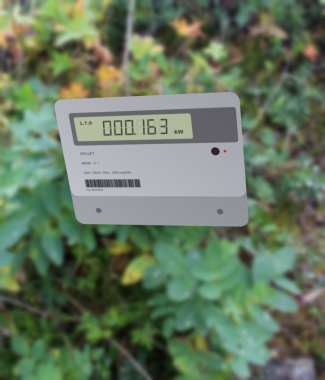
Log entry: 0.163kW
